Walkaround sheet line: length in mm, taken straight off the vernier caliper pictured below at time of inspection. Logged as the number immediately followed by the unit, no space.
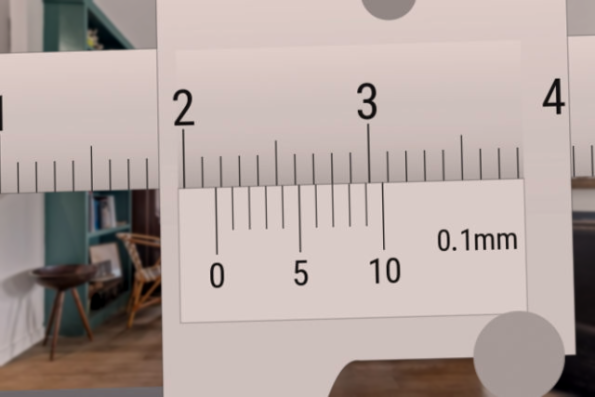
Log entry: 21.7mm
